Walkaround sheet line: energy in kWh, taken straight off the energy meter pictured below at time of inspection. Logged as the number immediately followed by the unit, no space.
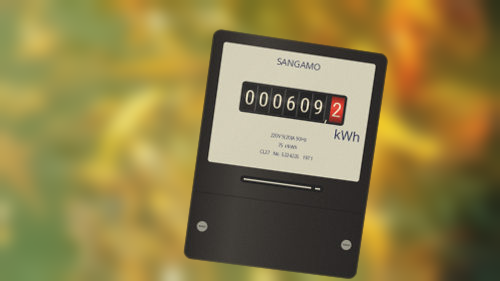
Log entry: 609.2kWh
